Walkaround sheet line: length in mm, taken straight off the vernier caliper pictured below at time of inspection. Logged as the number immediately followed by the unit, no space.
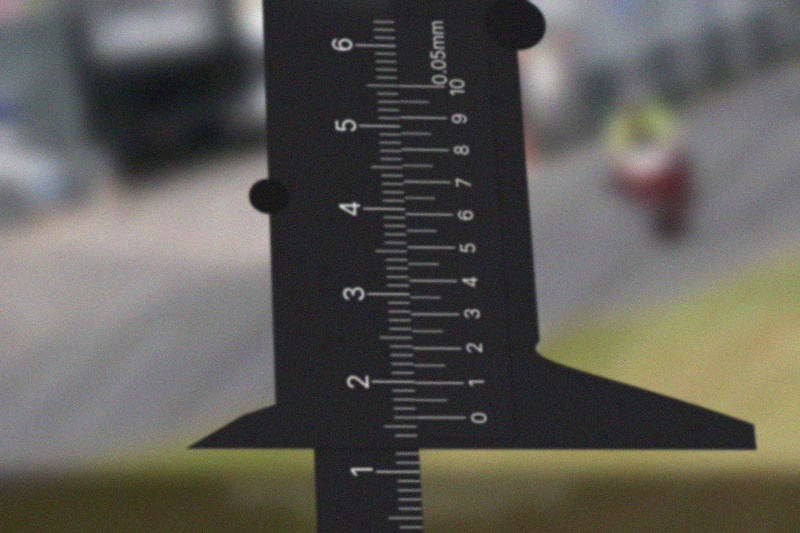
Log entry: 16.0mm
